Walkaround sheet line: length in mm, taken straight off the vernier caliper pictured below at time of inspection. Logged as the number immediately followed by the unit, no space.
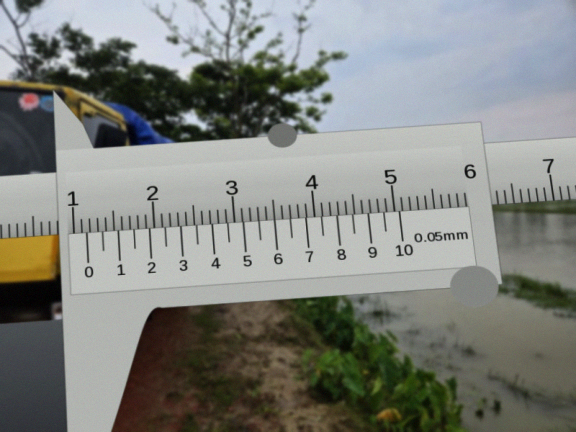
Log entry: 11.6mm
